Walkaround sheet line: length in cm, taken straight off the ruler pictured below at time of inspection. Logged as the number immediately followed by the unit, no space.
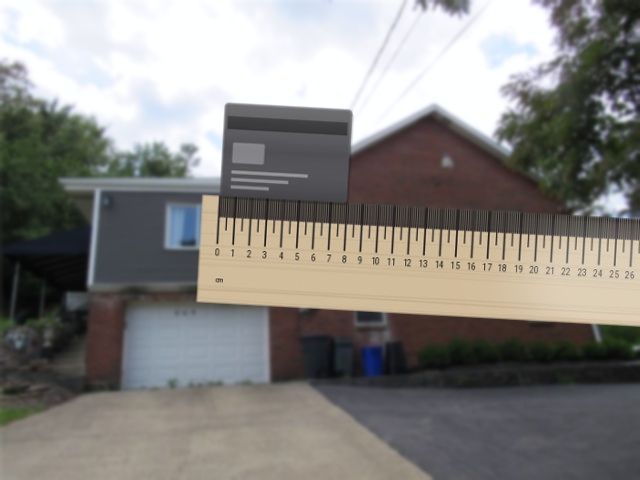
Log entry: 8cm
